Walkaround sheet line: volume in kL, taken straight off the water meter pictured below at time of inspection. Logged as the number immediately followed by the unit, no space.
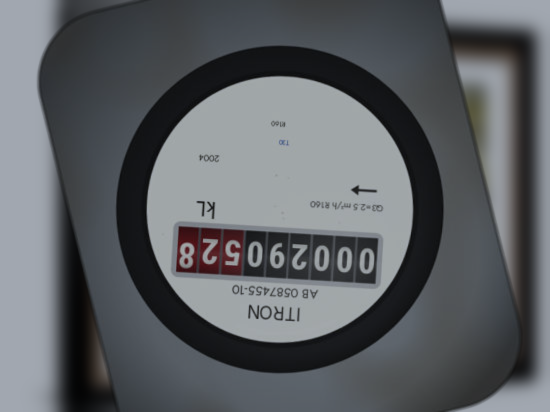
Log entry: 290.528kL
